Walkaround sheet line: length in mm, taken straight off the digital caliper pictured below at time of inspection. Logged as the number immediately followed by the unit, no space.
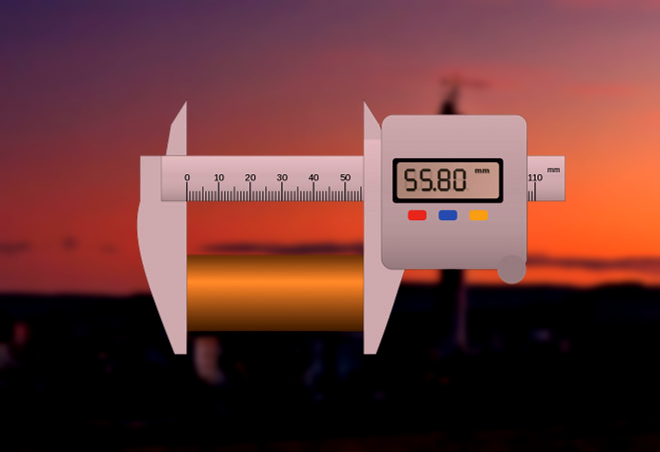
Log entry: 55.80mm
